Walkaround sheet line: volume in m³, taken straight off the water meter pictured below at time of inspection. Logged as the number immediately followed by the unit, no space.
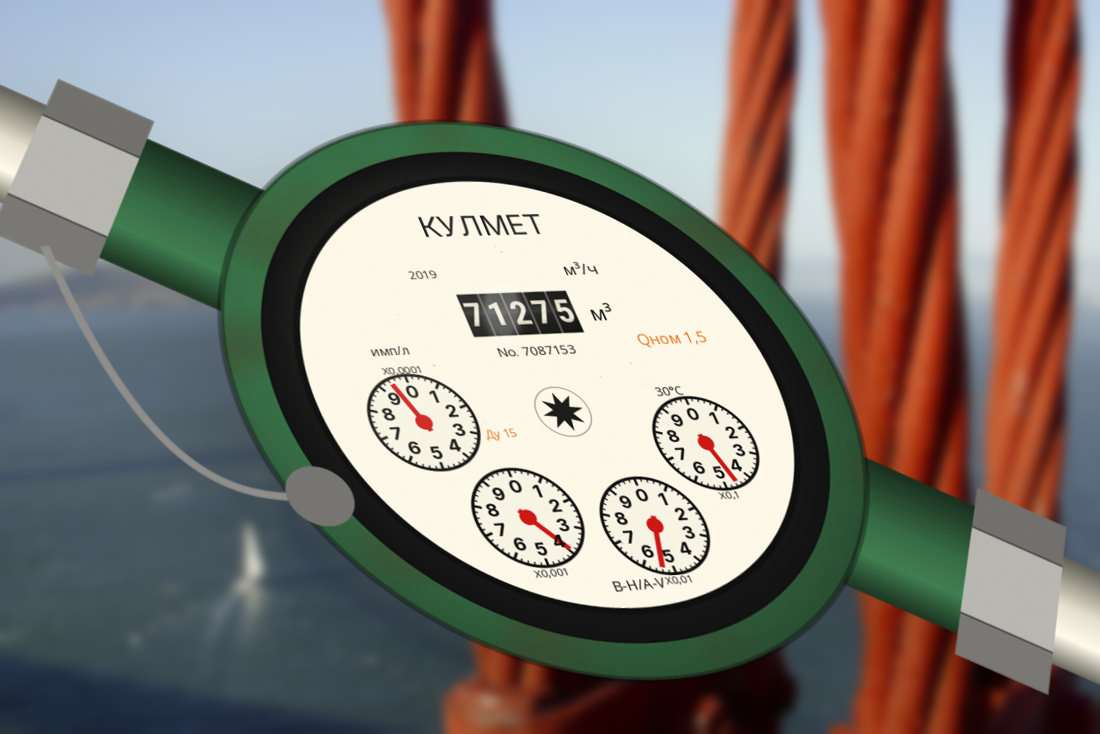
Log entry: 71275.4539m³
